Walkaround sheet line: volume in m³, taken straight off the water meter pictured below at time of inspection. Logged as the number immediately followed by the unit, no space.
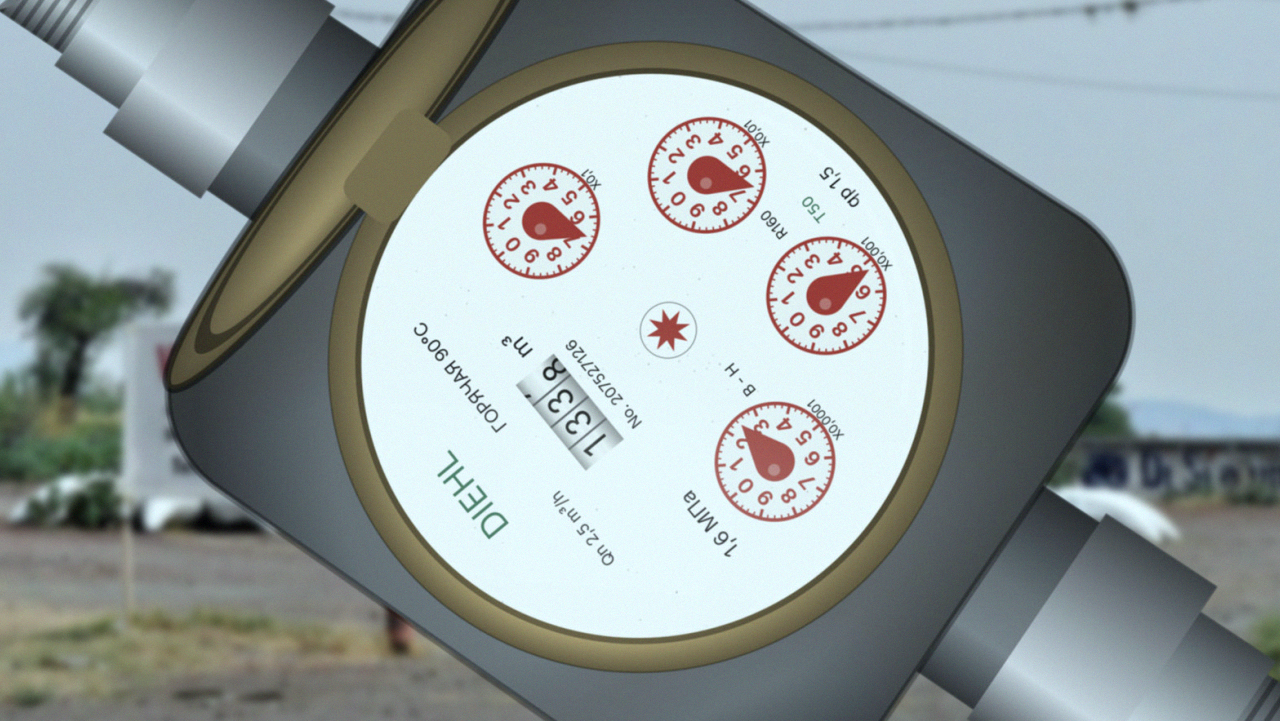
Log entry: 1337.6652m³
